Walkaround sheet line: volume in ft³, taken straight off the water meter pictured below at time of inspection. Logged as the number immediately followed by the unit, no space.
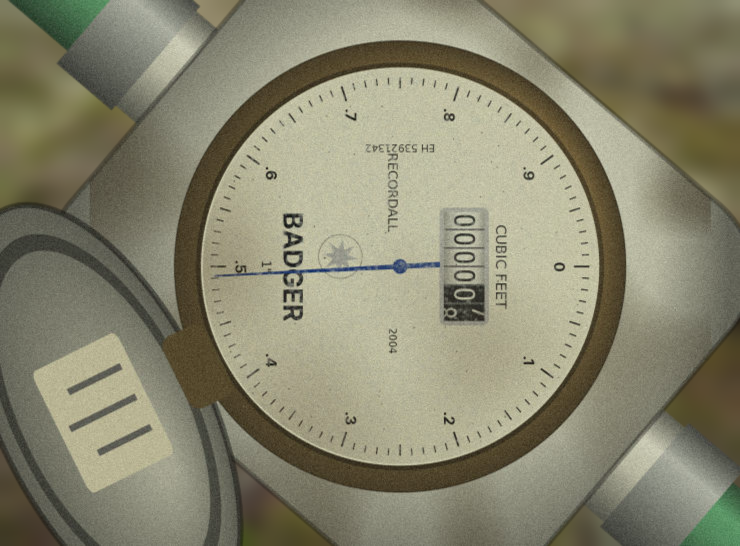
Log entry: 7.49ft³
